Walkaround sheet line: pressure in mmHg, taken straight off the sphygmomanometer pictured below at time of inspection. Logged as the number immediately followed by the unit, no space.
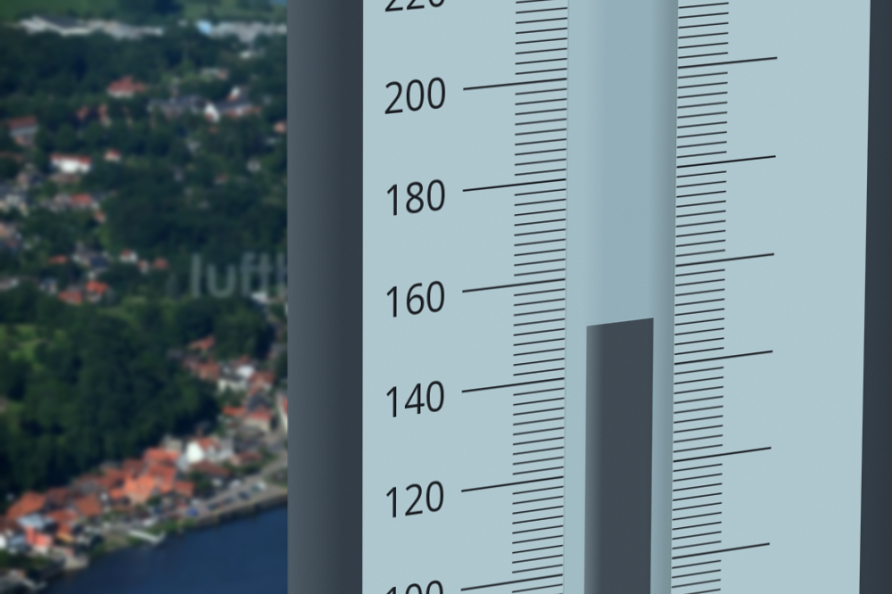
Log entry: 150mmHg
